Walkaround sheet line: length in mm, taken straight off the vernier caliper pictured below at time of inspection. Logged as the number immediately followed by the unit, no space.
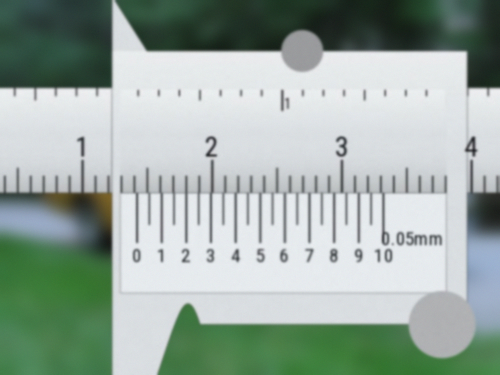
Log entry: 14.2mm
